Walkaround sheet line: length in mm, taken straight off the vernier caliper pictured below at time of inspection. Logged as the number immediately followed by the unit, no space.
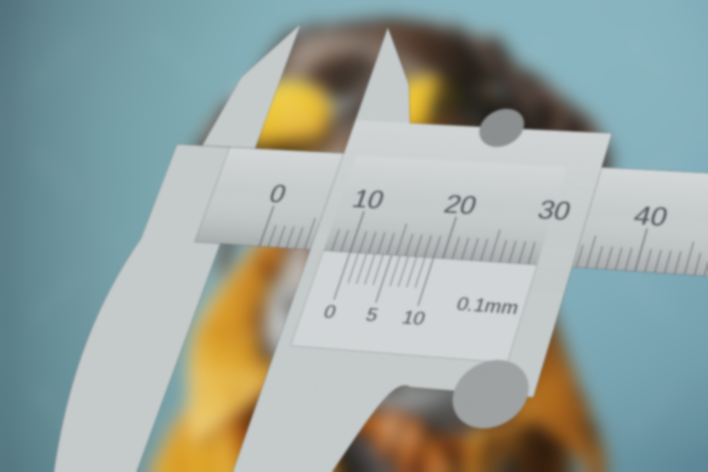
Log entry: 10.0mm
